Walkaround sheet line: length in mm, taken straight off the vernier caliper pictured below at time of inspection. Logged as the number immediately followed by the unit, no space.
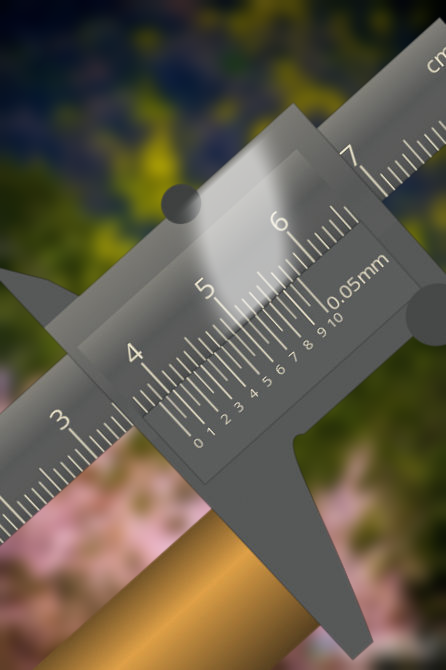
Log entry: 38.6mm
